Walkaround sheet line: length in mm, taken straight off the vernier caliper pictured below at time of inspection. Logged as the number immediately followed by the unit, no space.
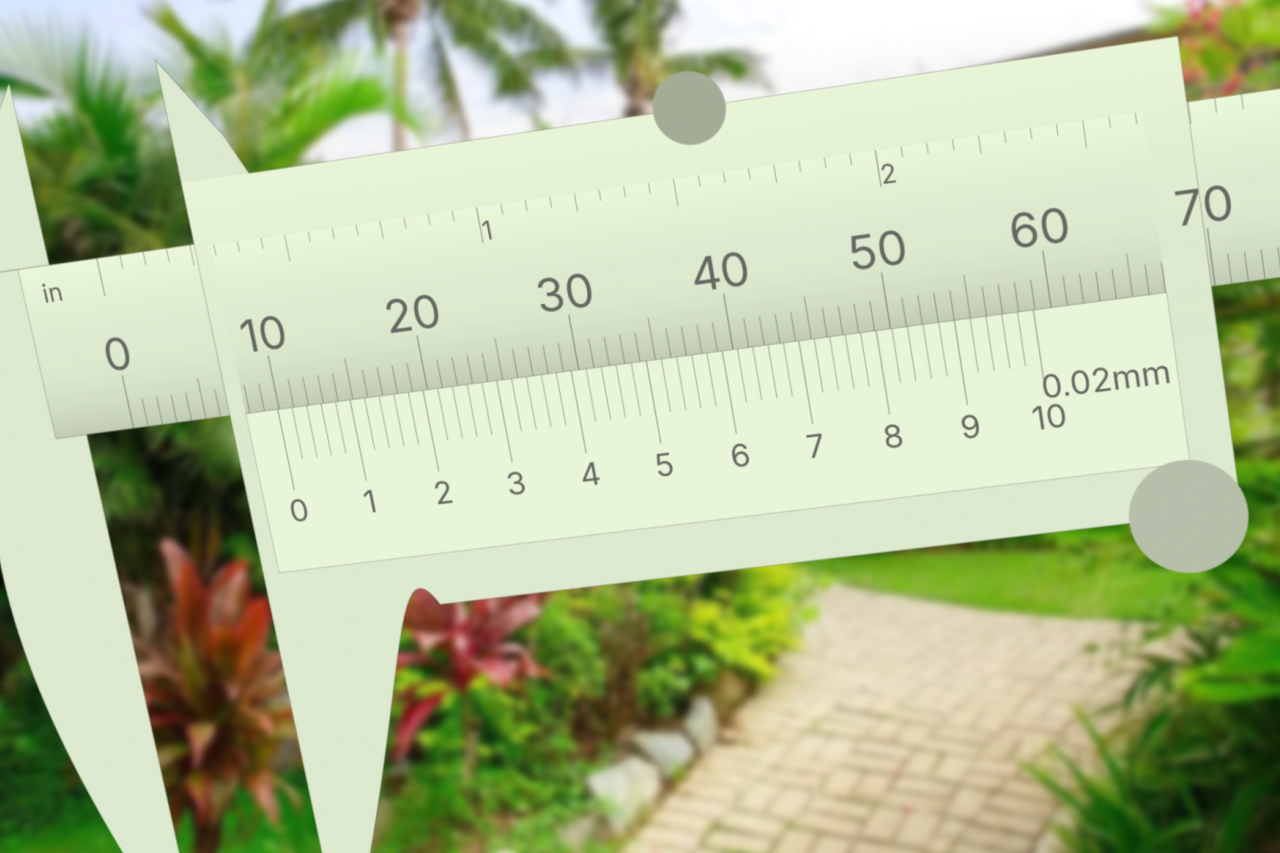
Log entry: 9.9mm
